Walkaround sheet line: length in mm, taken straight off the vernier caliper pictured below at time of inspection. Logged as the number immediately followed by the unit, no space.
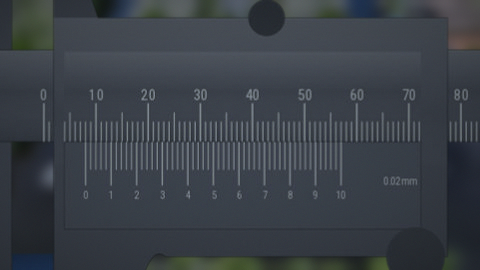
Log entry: 8.0mm
